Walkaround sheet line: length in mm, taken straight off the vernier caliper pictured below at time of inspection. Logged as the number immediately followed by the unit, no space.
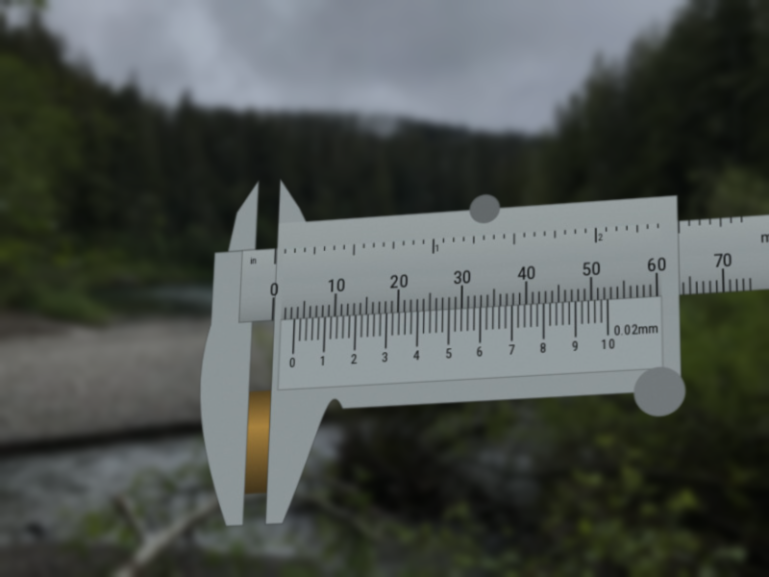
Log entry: 3.5mm
